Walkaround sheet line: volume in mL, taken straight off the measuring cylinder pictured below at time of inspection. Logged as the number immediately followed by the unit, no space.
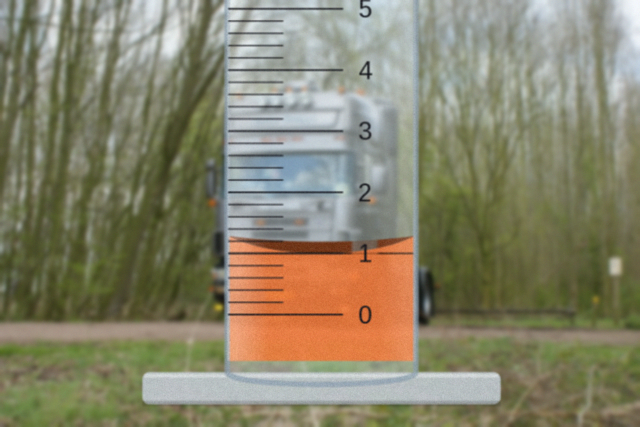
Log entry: 1mL
